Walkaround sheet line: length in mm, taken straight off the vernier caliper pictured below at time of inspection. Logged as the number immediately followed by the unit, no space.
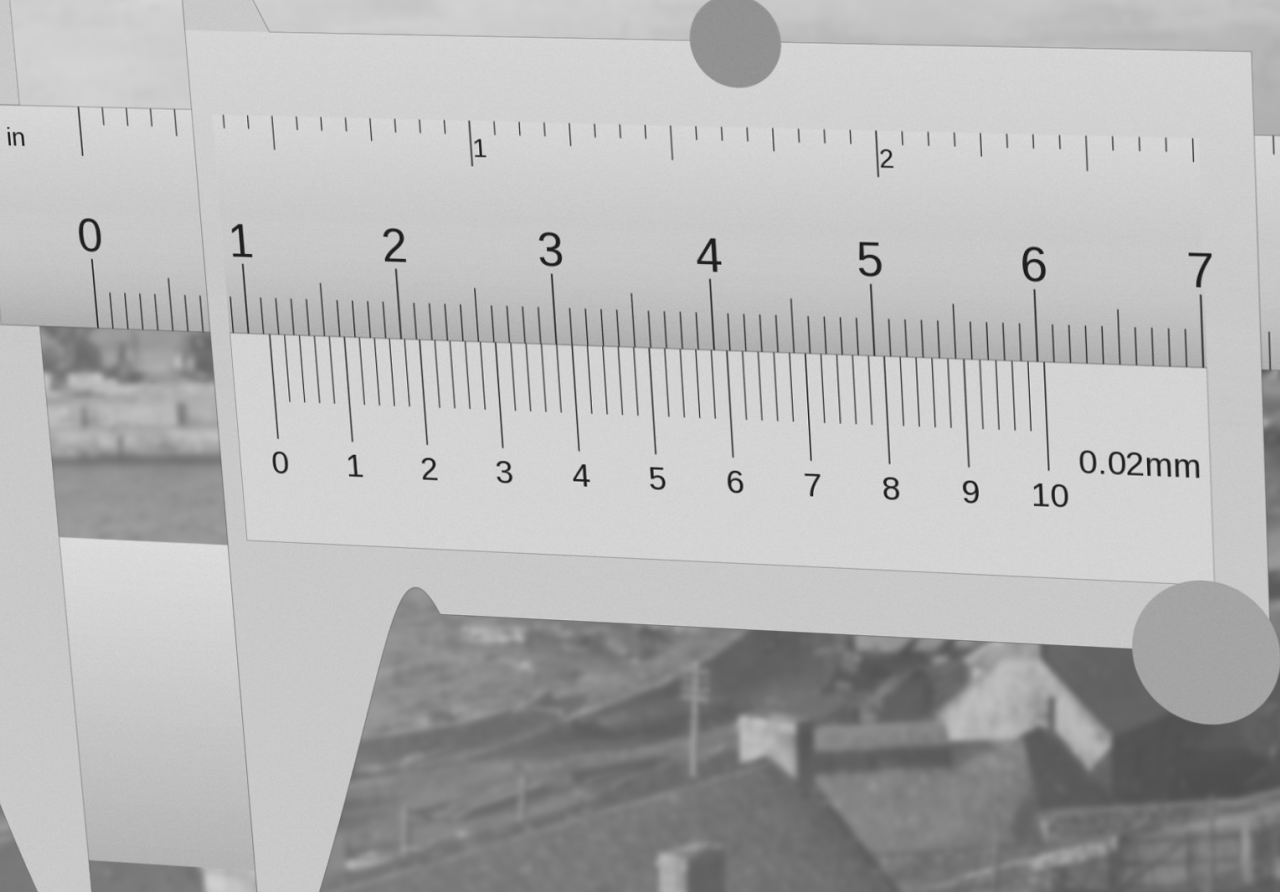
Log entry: 11.4mm
